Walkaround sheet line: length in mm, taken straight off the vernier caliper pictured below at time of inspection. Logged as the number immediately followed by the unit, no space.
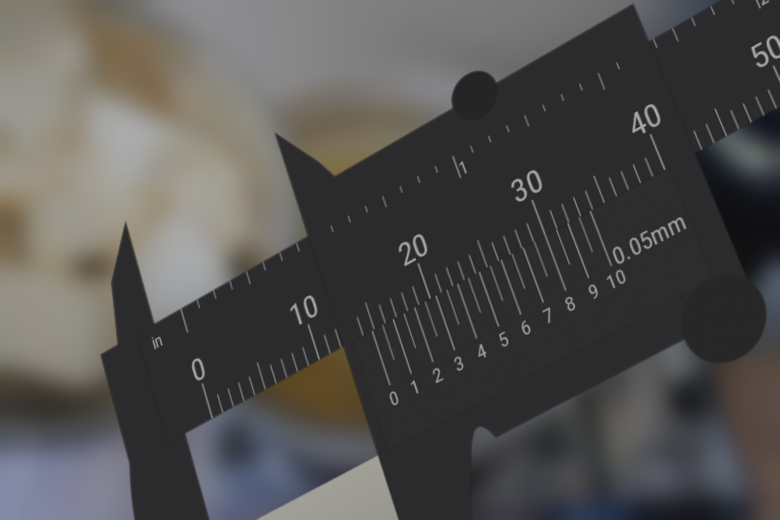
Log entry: 14.8mm
